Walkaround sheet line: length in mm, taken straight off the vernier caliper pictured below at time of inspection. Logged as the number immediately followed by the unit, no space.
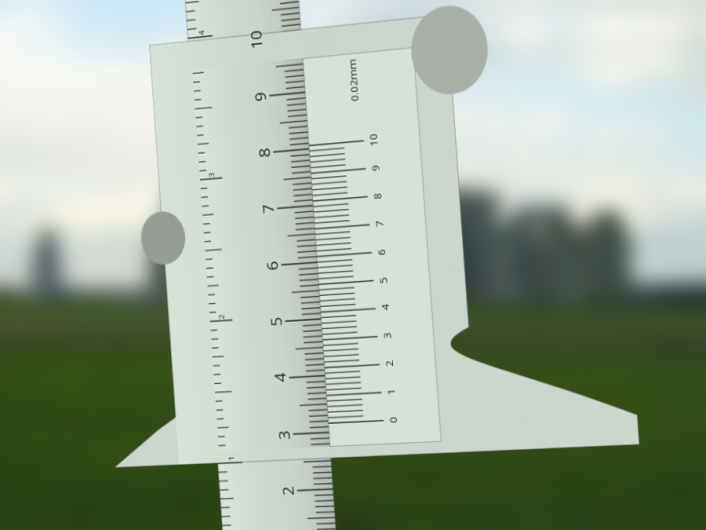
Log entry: 31.6mm
